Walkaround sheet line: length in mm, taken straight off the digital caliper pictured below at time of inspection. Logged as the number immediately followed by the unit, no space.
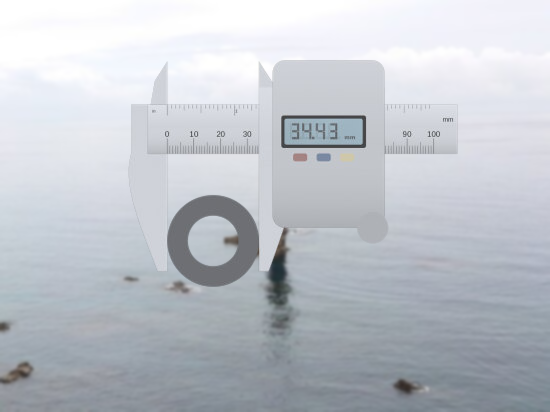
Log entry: 34.43mm
